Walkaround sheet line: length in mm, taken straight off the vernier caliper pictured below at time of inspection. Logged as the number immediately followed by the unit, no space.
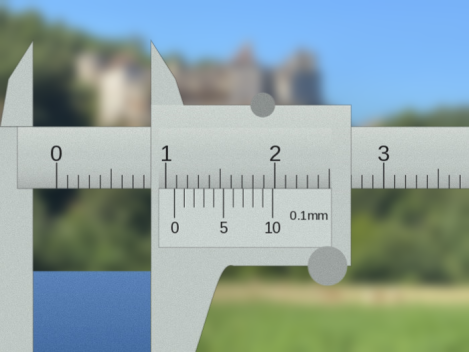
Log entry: 10.8mm
